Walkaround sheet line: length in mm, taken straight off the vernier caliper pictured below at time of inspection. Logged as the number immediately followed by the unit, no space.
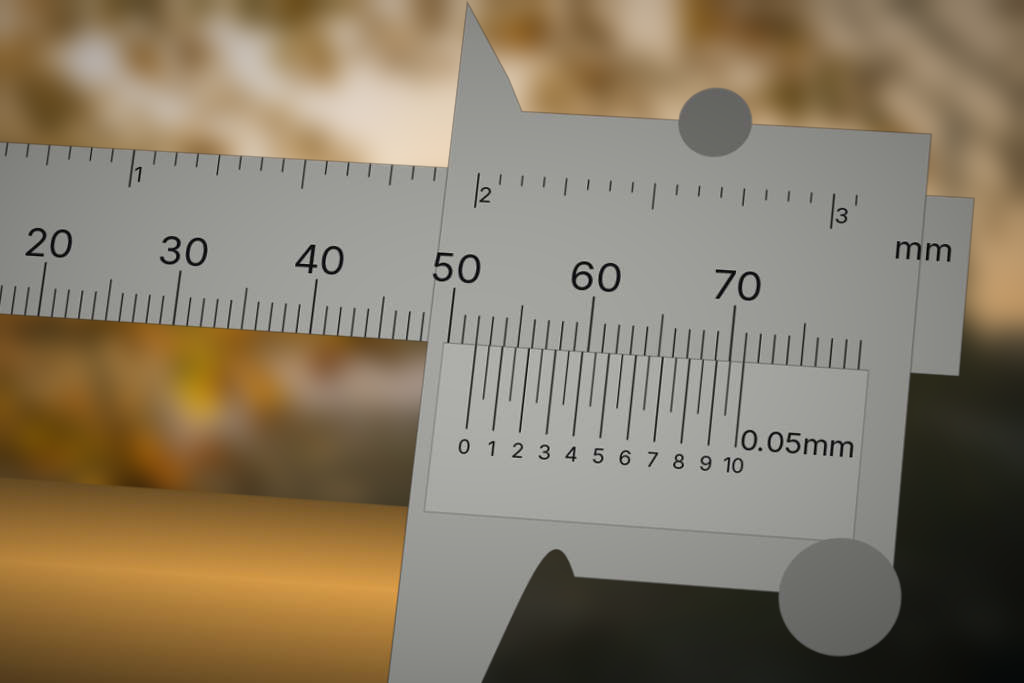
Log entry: 52.0mm
